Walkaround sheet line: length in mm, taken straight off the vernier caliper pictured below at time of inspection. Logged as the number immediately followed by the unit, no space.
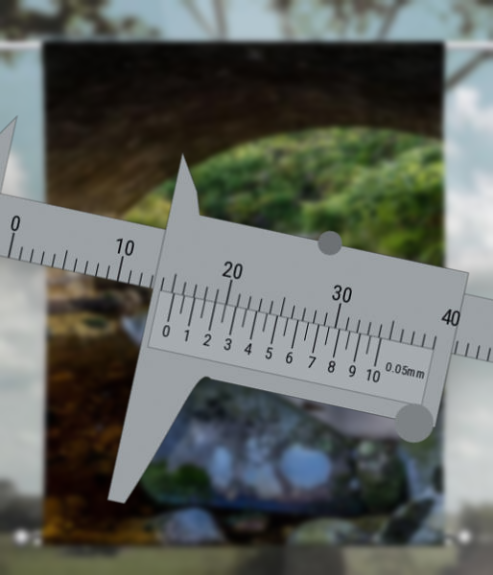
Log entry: 15.2mm
